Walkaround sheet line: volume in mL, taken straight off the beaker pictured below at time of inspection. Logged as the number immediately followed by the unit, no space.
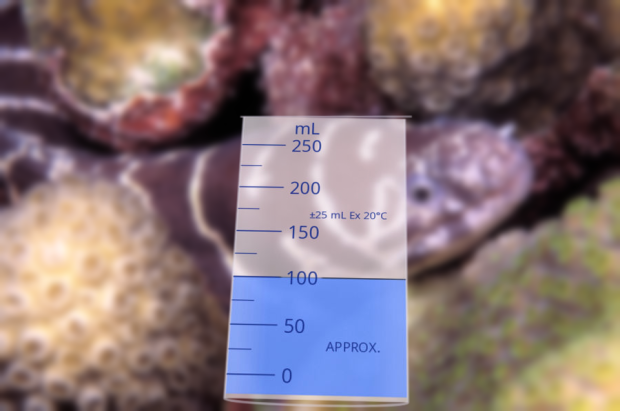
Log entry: 100mL
